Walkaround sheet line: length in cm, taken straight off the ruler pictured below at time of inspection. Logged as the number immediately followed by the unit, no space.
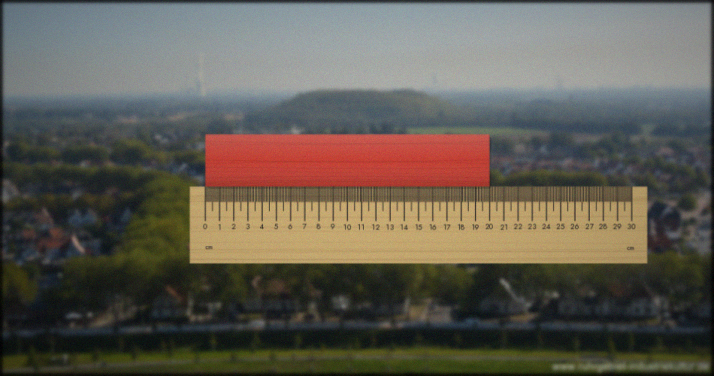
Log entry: 20cm
